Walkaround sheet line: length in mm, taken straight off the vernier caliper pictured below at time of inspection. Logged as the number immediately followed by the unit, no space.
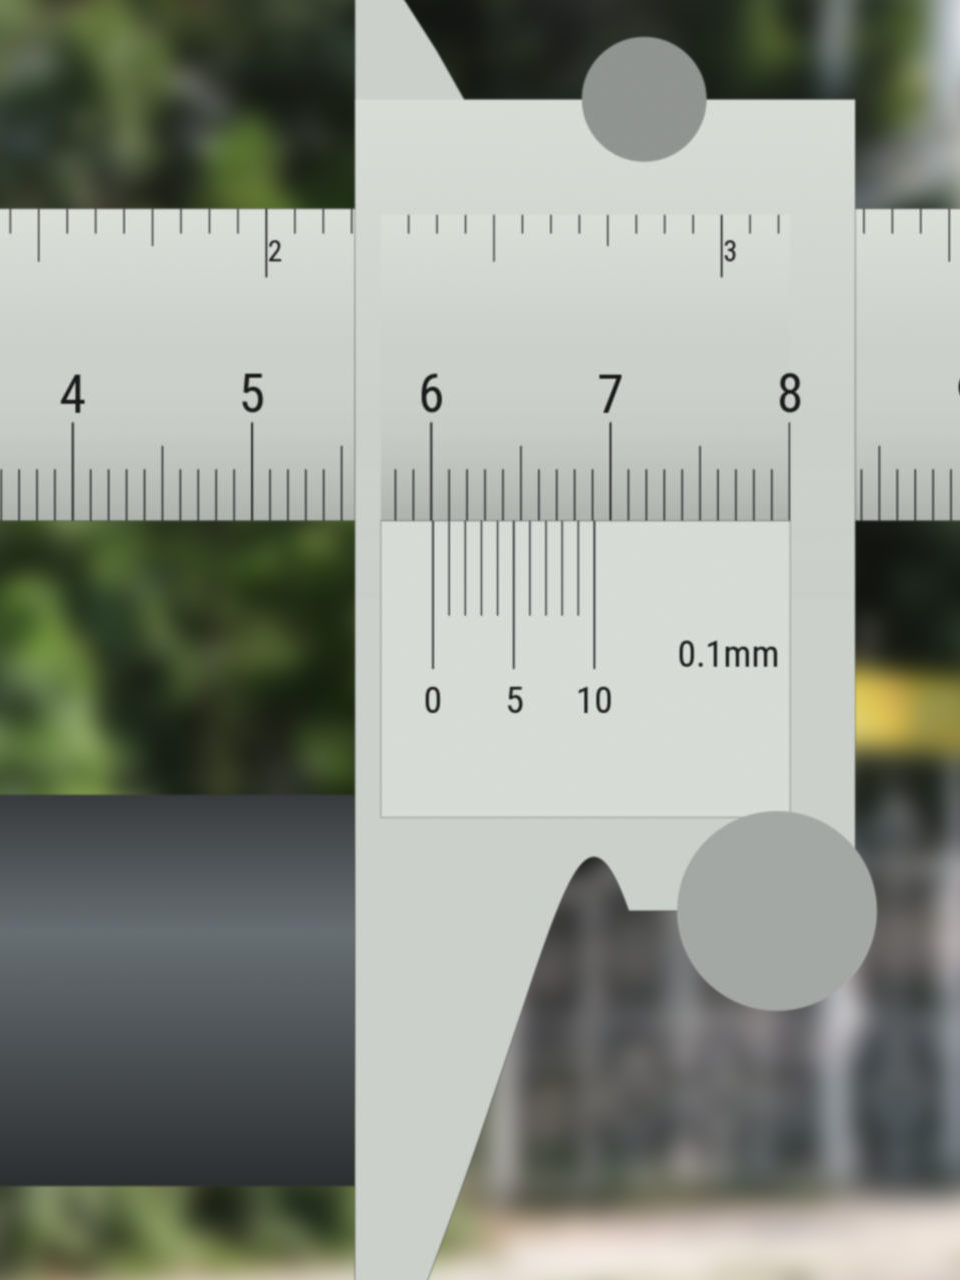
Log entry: 60.1mm
